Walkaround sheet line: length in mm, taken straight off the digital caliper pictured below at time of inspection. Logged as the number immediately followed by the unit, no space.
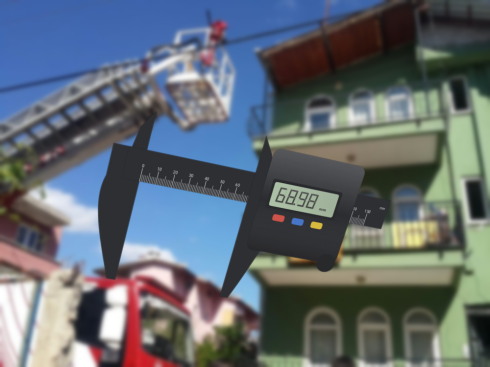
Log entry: 68.98mm
